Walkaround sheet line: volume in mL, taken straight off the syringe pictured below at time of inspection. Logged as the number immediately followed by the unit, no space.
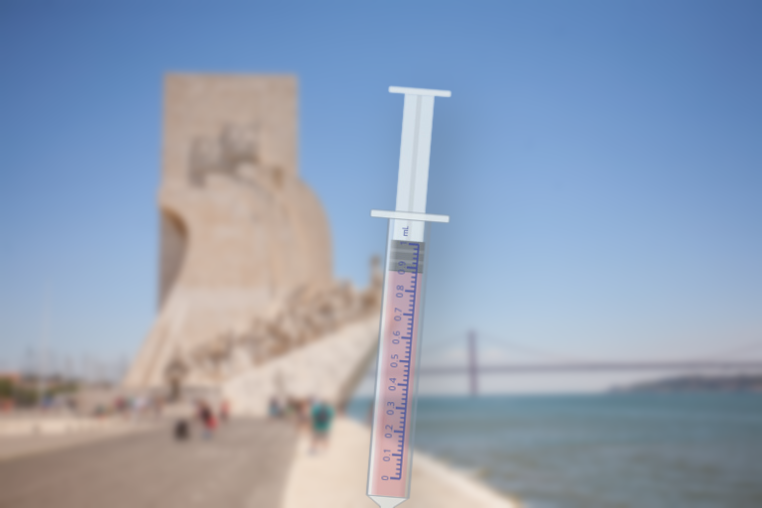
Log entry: 0.88mL
